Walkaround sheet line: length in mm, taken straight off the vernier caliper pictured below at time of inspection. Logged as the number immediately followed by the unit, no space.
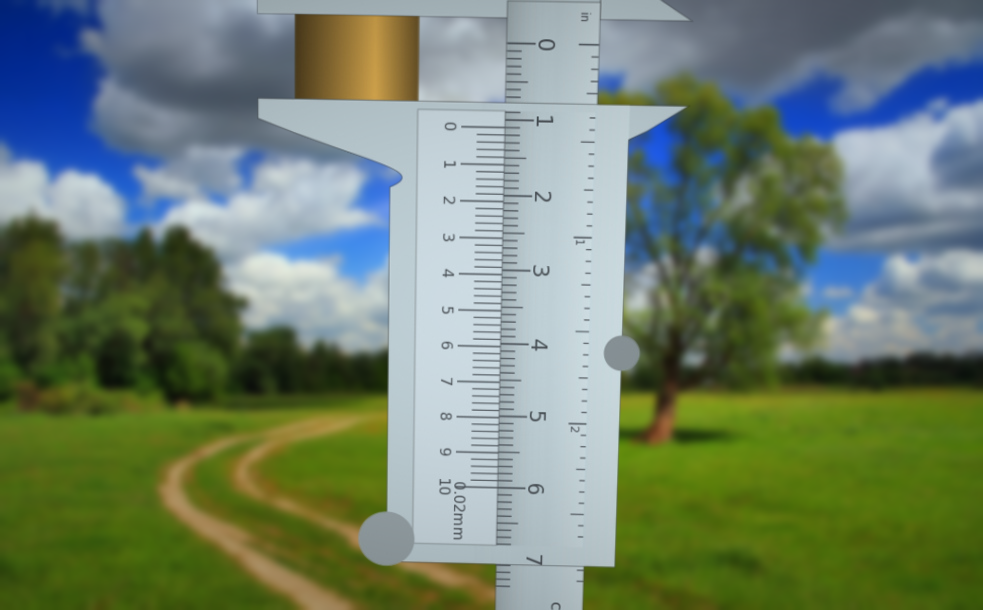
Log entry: 11.0mm
